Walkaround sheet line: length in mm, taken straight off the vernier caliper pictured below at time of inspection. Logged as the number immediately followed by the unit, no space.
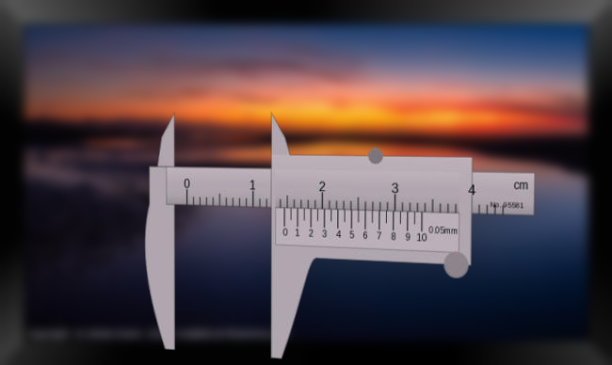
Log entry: 14.6mm
